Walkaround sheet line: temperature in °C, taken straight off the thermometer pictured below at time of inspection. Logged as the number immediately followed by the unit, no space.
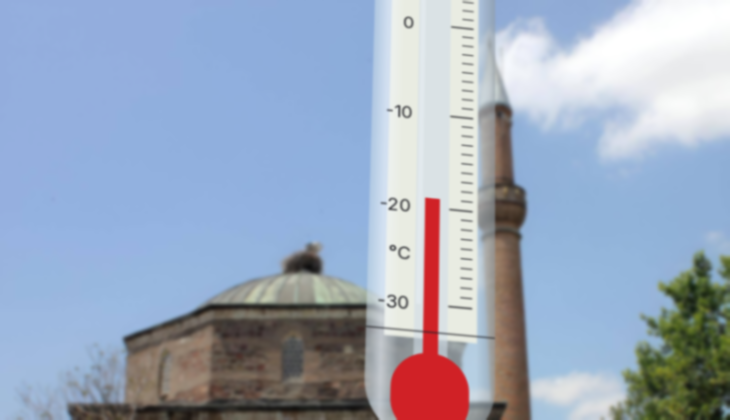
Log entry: -19°C
